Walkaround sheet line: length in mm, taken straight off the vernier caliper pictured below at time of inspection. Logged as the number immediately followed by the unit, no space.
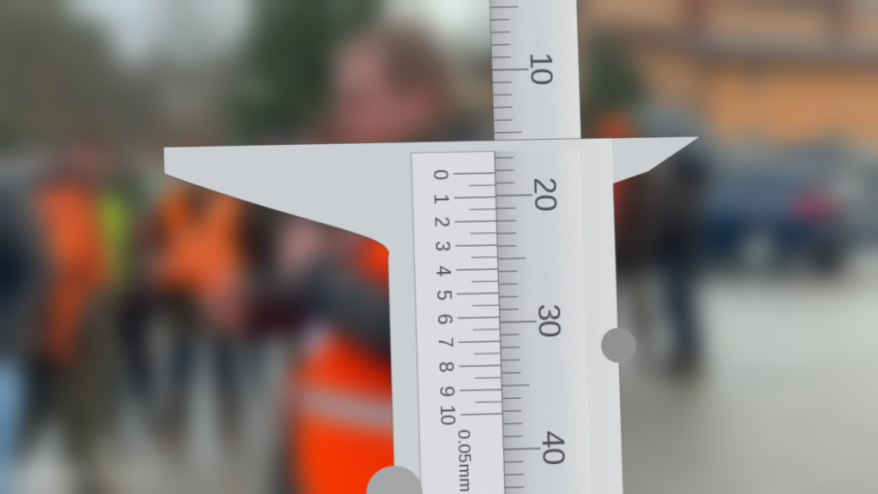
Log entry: 18.2mm
